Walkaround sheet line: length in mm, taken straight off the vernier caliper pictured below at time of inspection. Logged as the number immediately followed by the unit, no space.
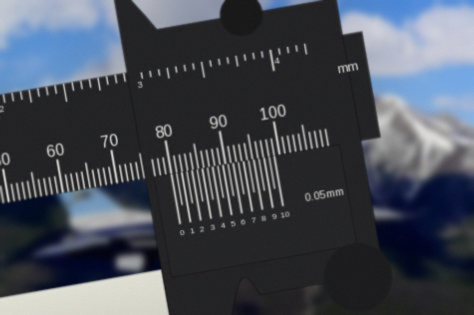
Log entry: 80.0mm
